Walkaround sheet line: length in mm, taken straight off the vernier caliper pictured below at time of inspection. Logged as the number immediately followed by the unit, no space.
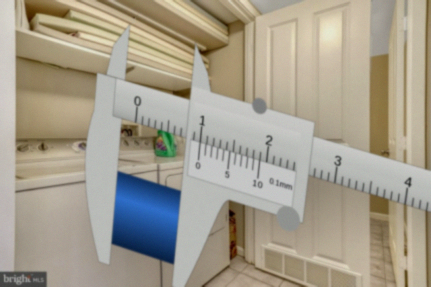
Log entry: 10.0mm
